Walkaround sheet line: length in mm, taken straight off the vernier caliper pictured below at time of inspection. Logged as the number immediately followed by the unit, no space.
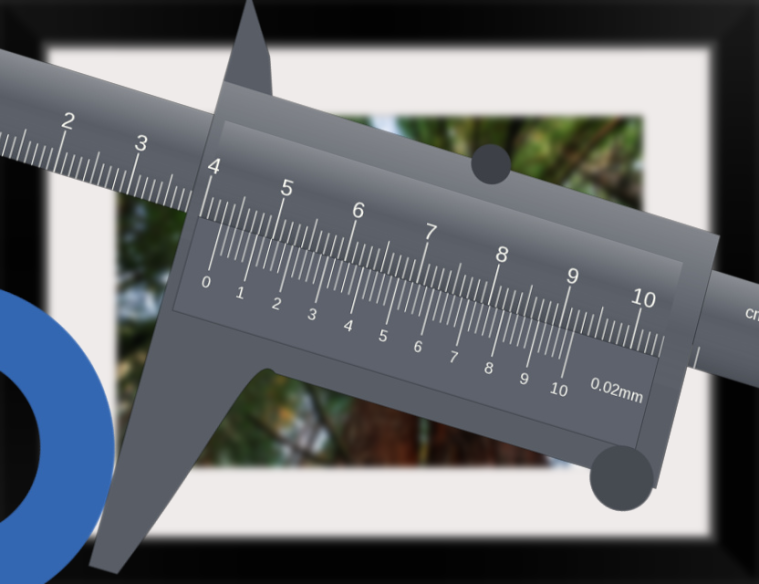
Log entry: 43.0mm
